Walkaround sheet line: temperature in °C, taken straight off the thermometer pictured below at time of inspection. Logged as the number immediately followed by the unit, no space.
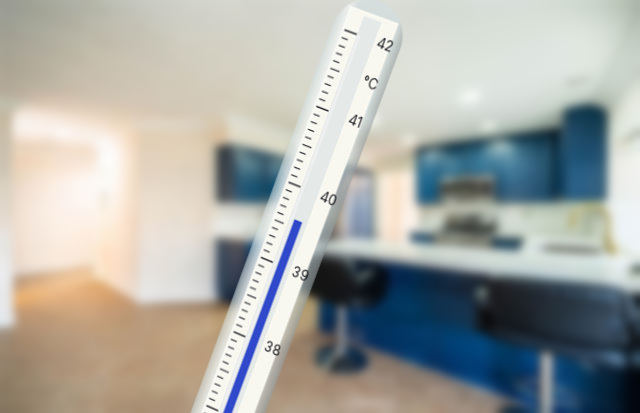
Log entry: 39.6°C
